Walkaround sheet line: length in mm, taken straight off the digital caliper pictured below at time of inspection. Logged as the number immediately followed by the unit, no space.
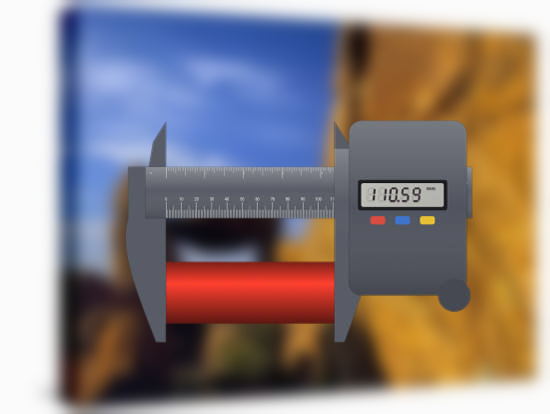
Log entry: 110.59mm
